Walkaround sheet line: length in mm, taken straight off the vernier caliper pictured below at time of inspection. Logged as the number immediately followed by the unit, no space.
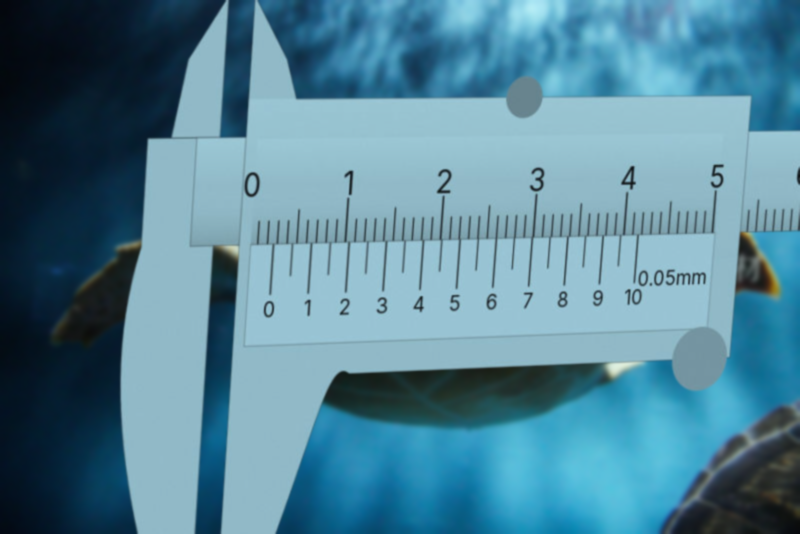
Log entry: 2.6mm
